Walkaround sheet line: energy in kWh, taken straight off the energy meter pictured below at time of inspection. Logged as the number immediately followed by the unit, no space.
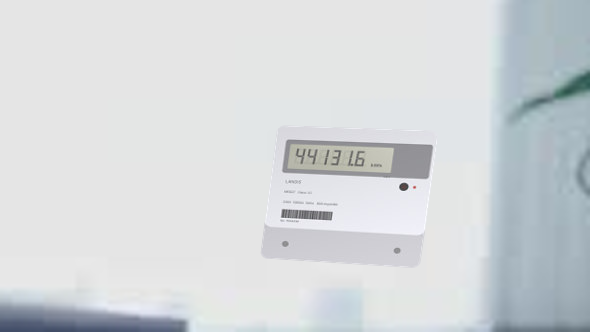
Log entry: 44131.6kWh
